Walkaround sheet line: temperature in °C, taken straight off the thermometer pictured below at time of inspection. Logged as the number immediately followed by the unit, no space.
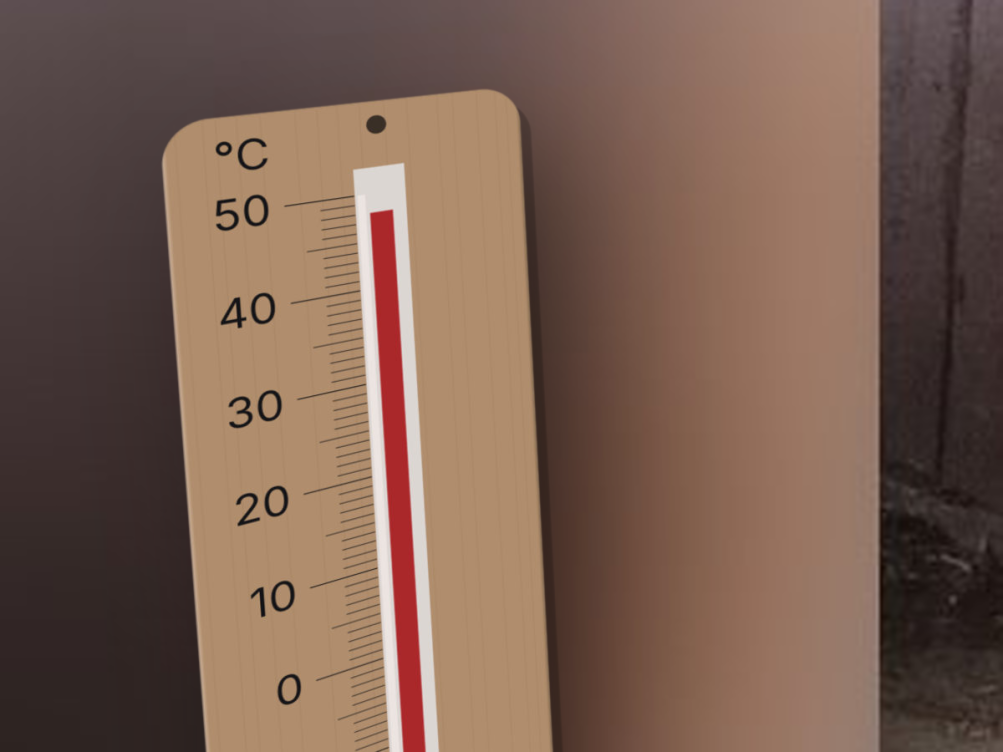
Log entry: 48°C
